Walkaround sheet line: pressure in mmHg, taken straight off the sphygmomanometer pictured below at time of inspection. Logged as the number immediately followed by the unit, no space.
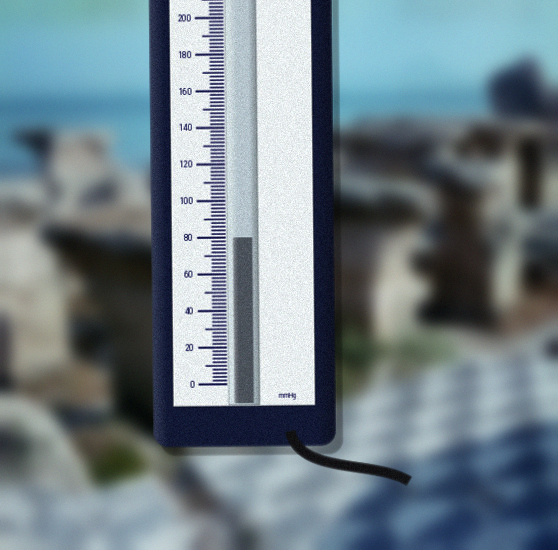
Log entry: 80mmHg
